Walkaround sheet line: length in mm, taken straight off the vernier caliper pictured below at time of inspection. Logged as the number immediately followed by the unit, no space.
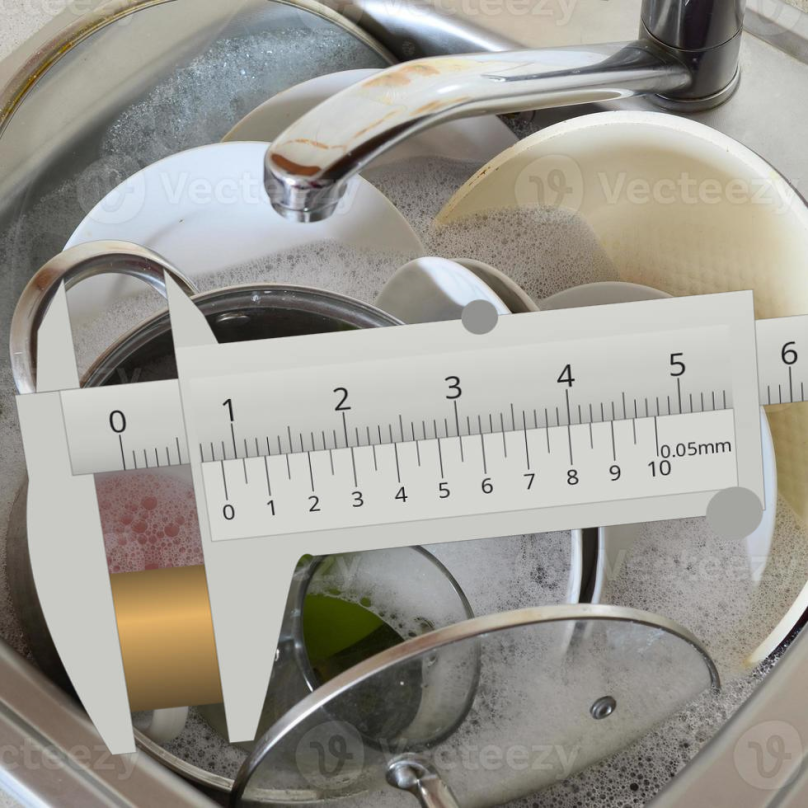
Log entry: 8.7mm
